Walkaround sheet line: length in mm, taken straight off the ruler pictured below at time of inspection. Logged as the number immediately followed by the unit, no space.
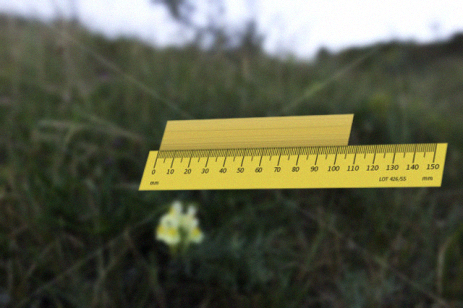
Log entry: 105mm
